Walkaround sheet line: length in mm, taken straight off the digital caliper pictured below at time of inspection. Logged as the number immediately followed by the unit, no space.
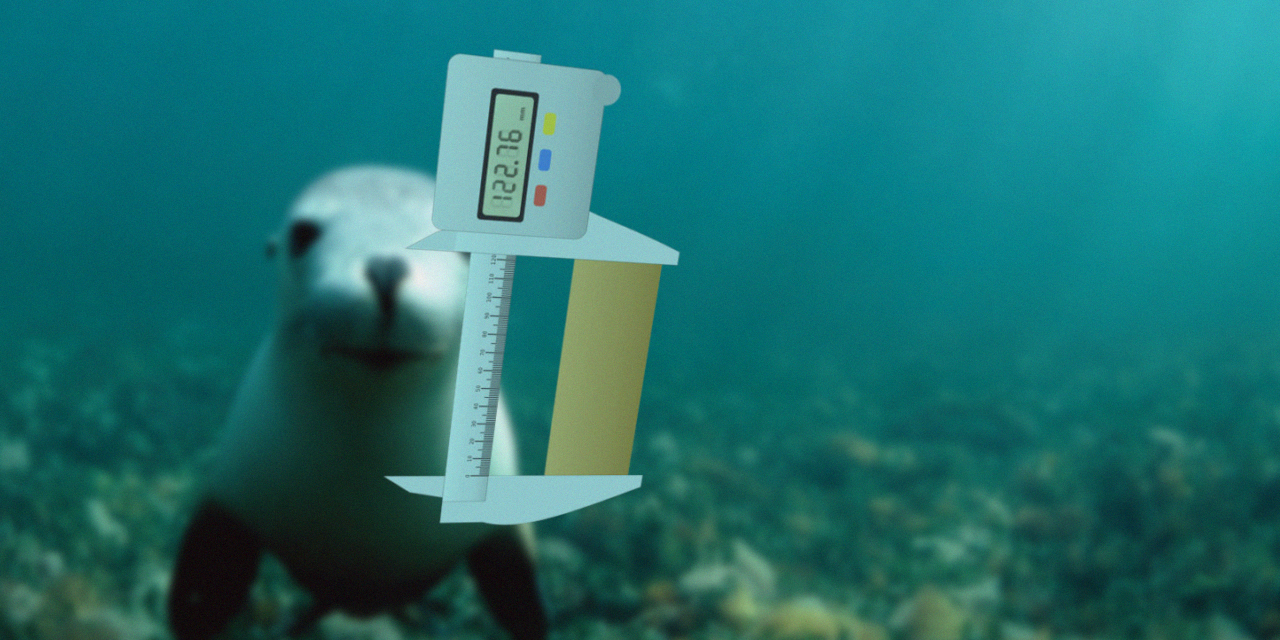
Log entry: 122.76mm
